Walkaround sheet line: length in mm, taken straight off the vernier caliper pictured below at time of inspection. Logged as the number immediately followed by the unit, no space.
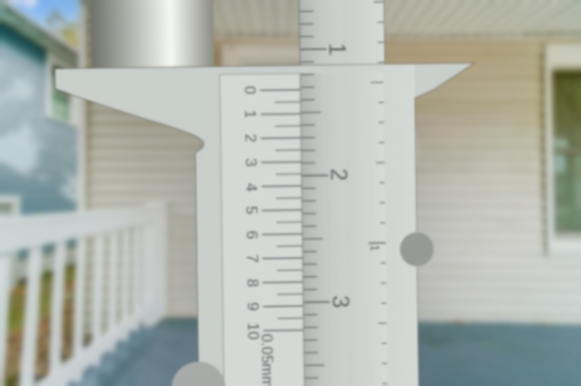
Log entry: 13.2mm
